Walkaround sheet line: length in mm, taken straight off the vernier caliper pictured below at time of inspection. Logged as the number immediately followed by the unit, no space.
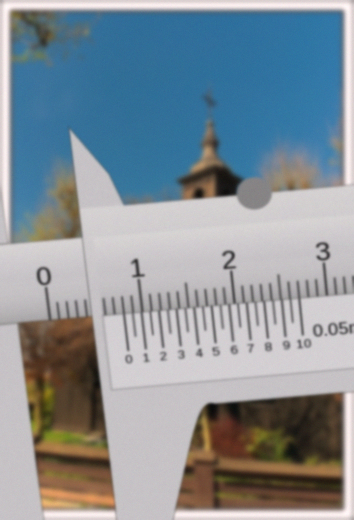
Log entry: 8.0mm
